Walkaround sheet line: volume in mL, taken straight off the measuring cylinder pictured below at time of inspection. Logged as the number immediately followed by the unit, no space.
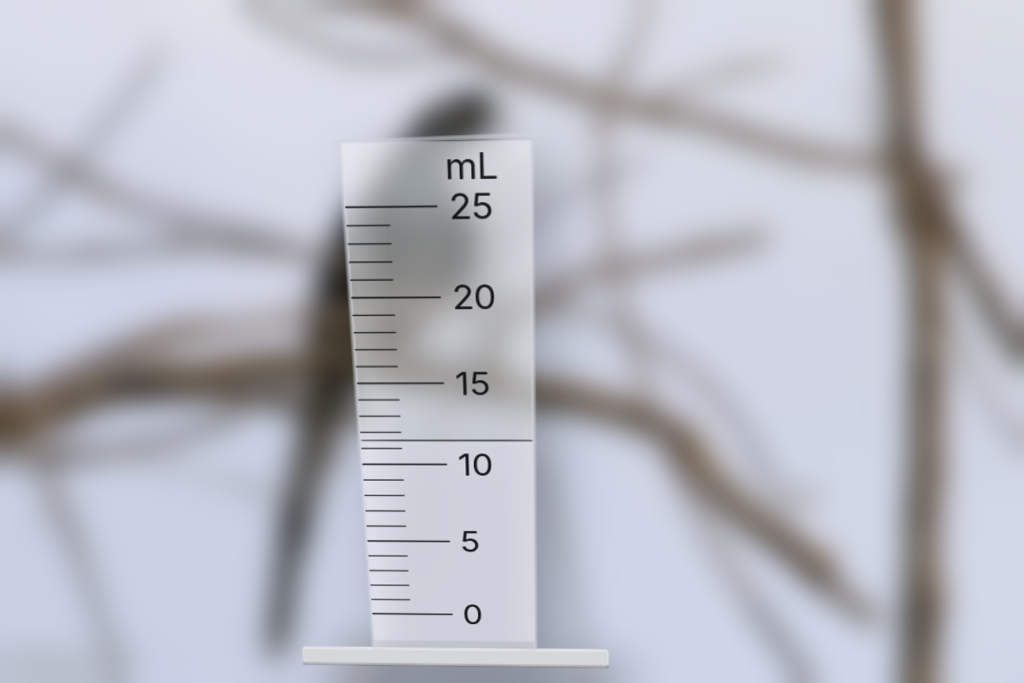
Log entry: 11.5mL
